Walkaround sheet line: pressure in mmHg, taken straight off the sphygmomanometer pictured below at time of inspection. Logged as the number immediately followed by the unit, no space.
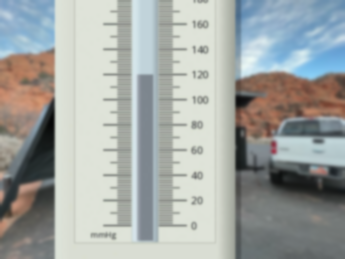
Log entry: 120mmHg
